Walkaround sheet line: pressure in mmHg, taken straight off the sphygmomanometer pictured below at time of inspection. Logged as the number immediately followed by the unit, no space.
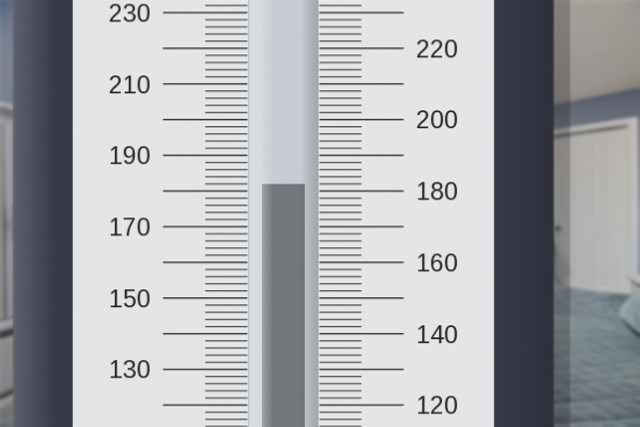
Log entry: 182mmHg
